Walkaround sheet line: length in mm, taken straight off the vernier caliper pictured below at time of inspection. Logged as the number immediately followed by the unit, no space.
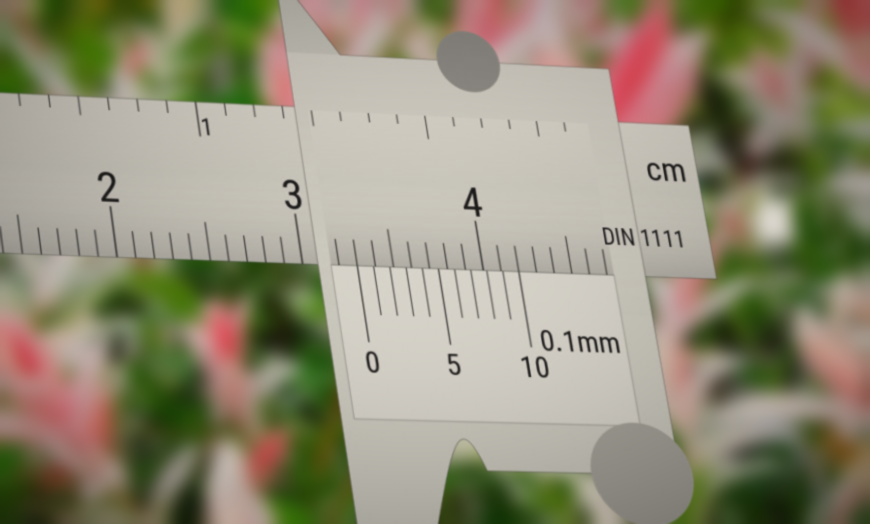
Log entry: 33.0mm
